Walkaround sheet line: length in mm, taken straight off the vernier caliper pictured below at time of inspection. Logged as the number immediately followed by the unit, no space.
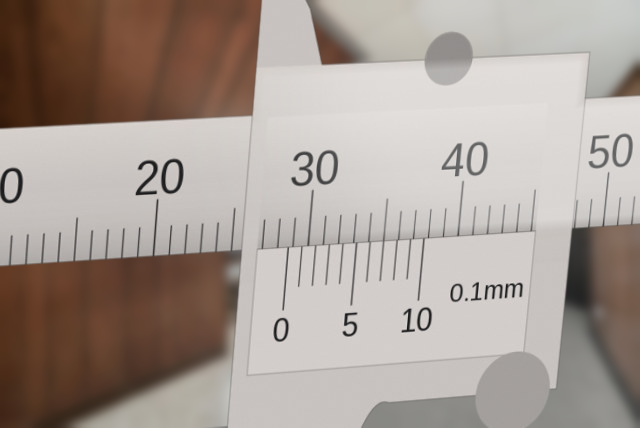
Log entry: 28.7mm
